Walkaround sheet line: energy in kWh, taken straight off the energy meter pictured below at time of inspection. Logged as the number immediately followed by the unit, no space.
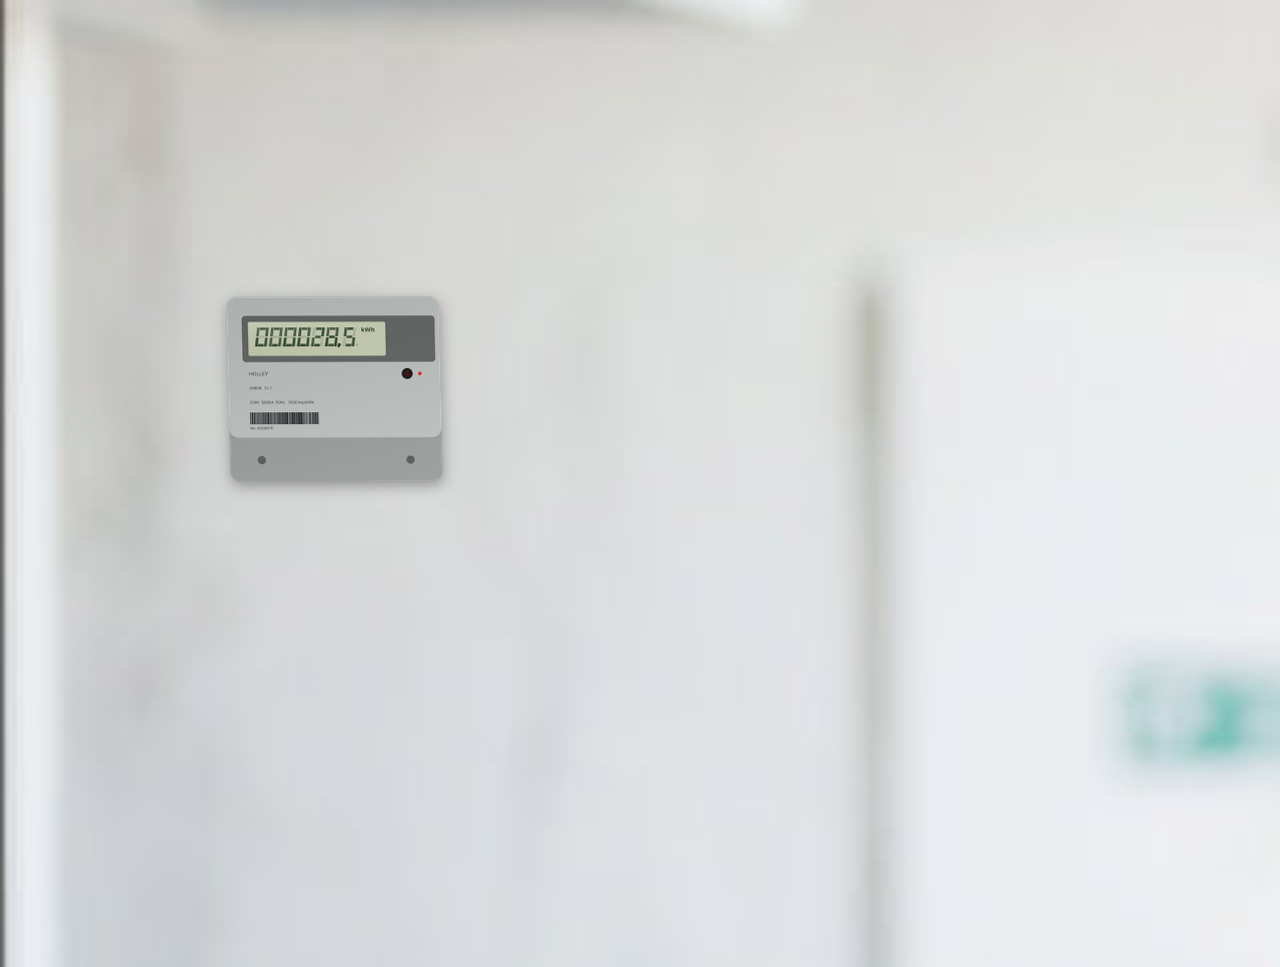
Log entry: 28.5kWh
